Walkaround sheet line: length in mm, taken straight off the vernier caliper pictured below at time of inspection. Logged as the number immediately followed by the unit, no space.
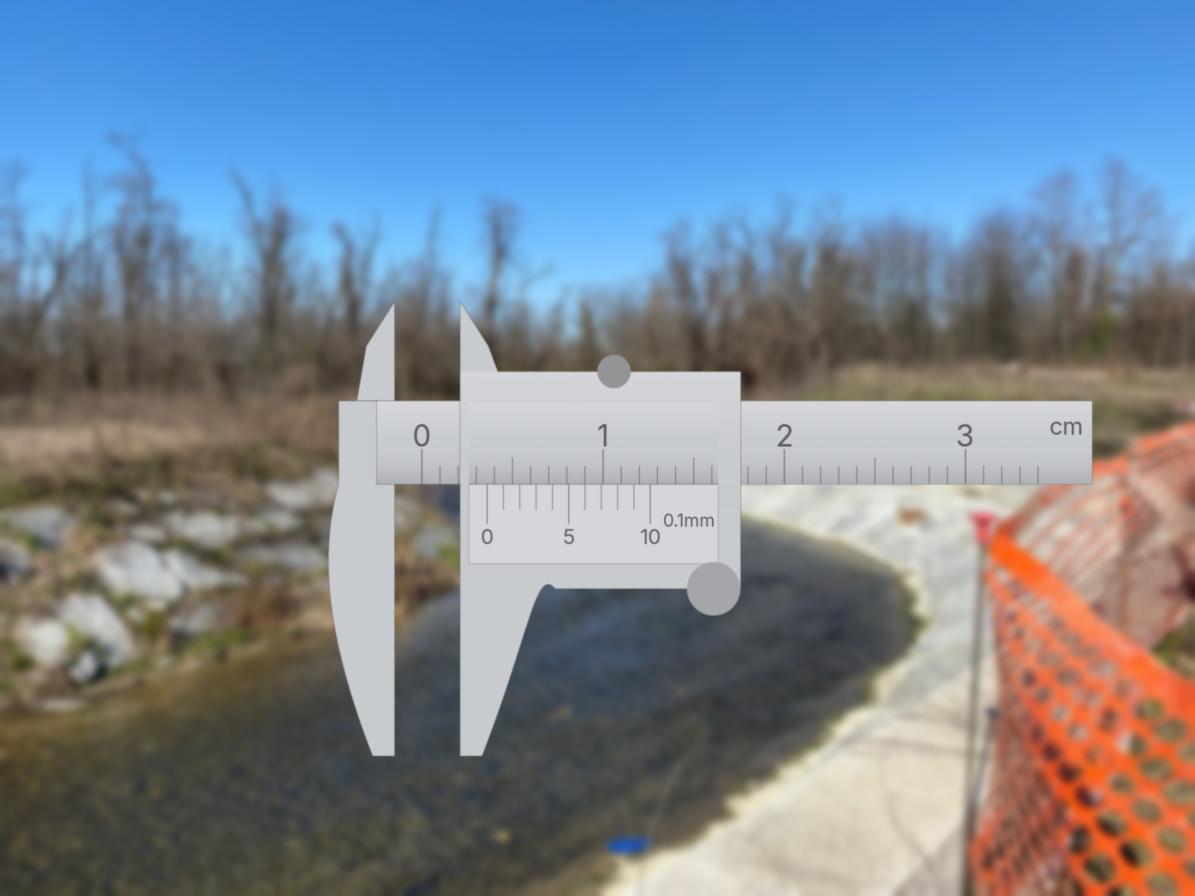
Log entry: 3.6mm
